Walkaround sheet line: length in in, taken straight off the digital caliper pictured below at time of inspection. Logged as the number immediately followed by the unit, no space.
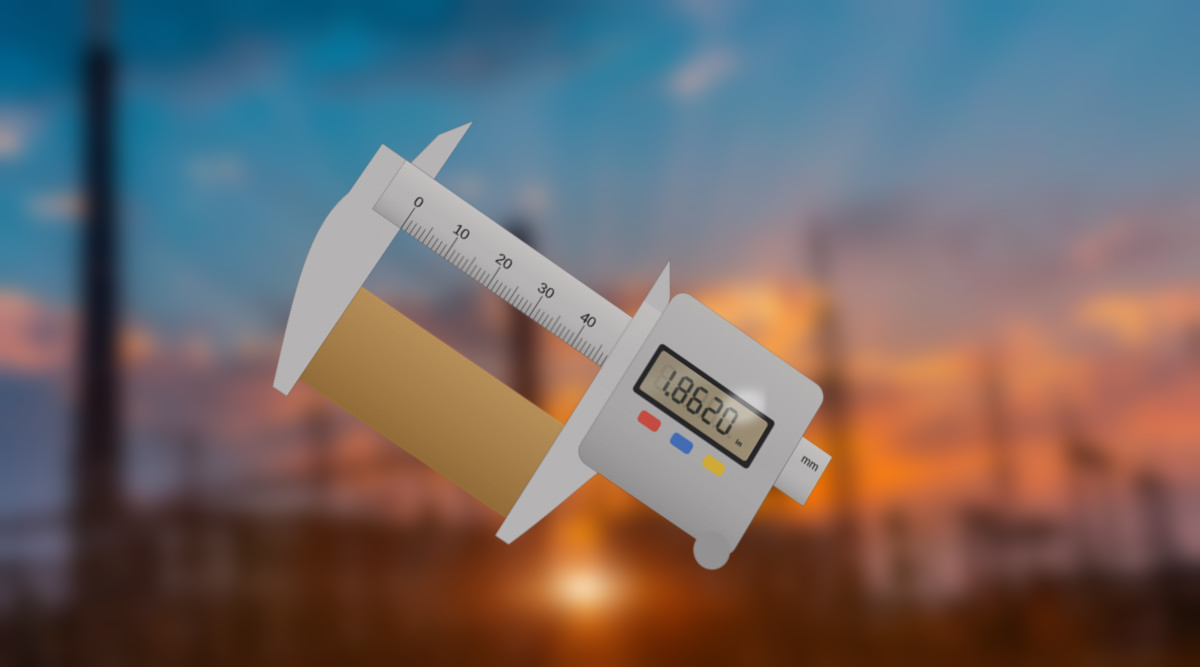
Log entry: 1.8620in
